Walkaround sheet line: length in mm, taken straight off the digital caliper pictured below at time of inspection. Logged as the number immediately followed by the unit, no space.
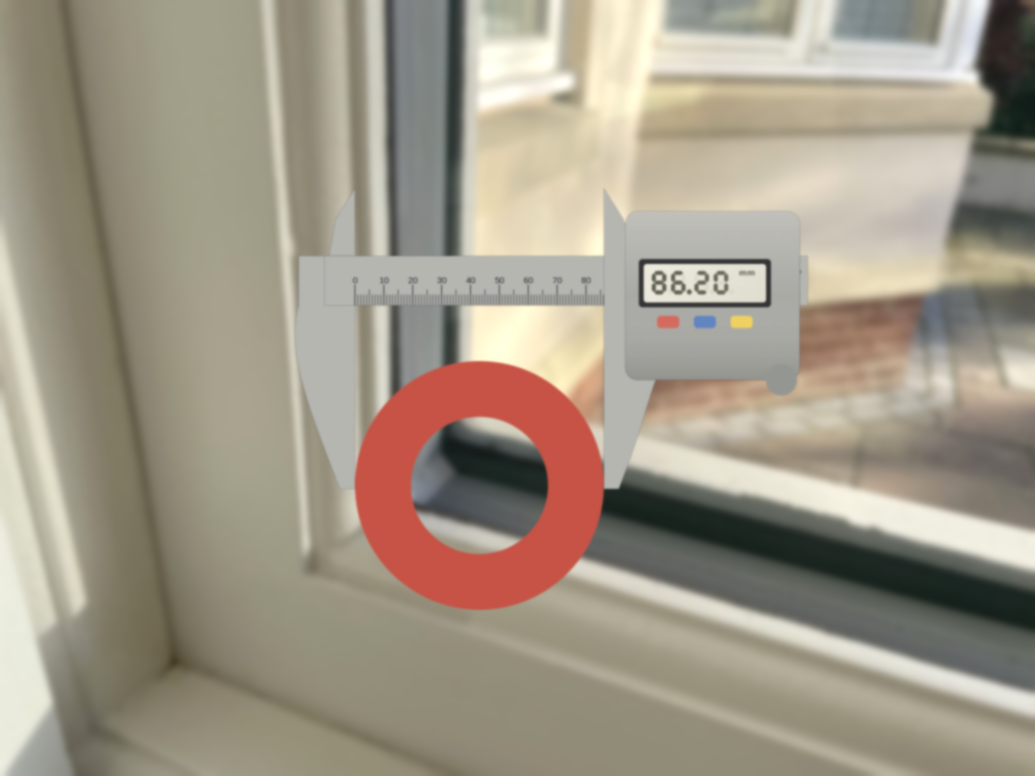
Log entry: 86.20mm
